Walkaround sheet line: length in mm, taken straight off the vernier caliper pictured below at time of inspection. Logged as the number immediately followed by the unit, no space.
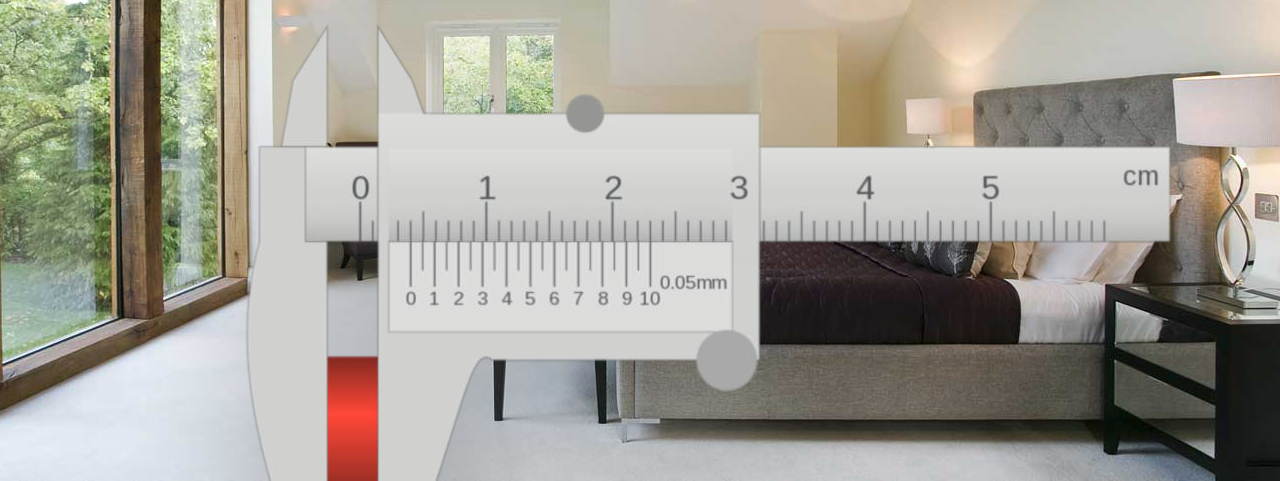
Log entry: 4.0mm
